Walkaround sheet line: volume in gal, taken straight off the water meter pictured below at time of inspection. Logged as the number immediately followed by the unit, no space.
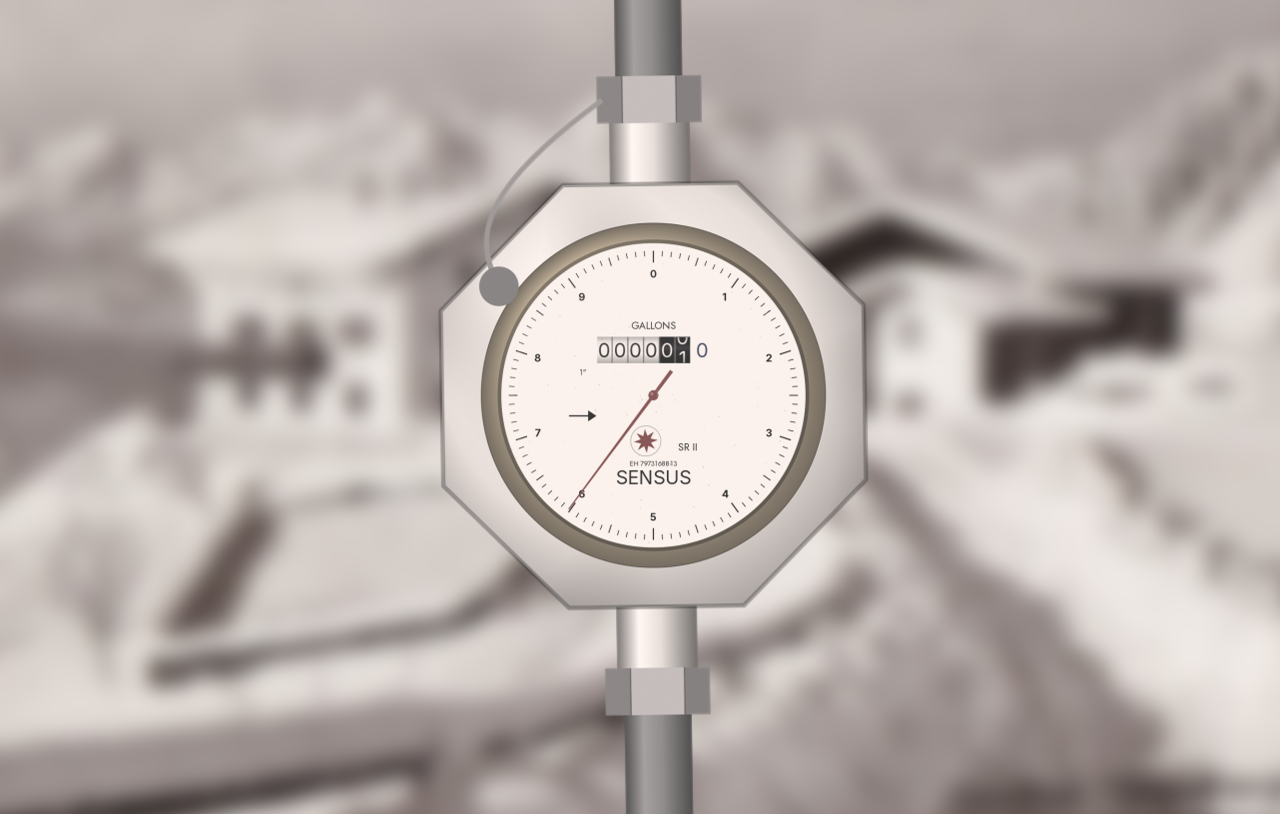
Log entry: 6.0gal
